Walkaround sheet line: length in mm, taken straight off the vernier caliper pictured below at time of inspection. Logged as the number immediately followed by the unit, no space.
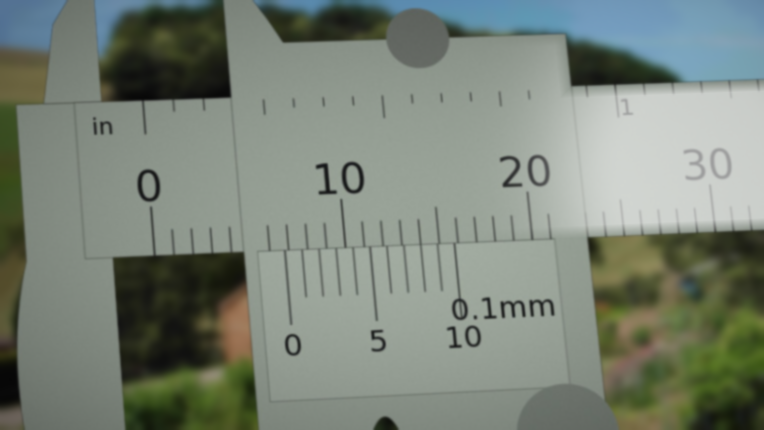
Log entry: 6.8mm
